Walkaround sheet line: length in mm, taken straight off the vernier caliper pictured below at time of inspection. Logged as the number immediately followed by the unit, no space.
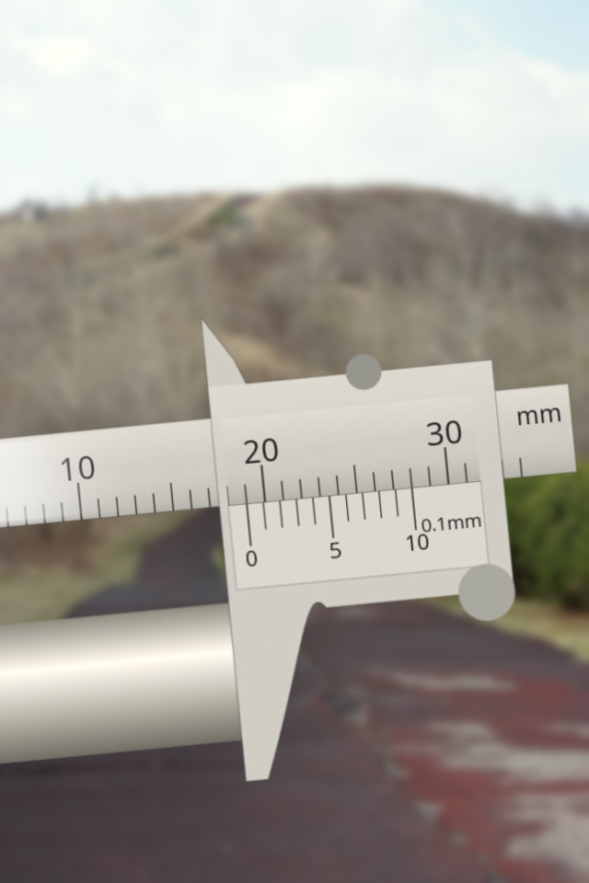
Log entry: 19.0mm
